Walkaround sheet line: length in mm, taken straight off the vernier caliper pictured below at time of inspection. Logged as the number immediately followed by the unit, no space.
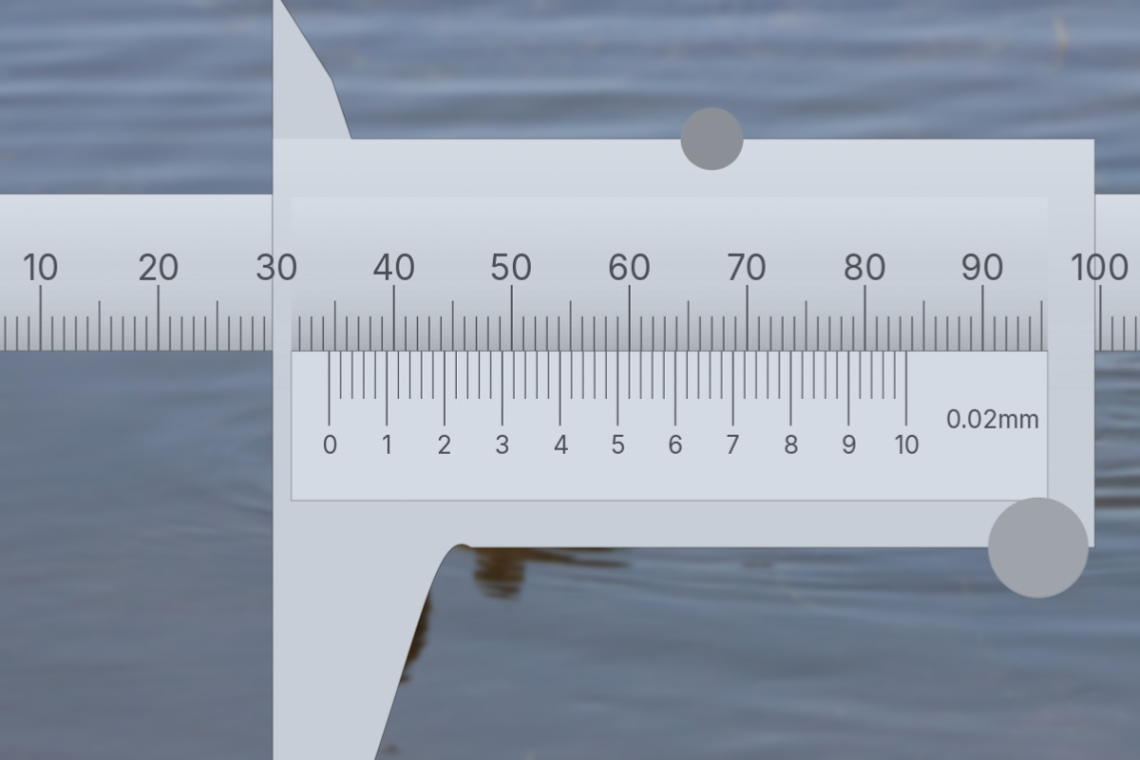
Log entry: 34.5mm
